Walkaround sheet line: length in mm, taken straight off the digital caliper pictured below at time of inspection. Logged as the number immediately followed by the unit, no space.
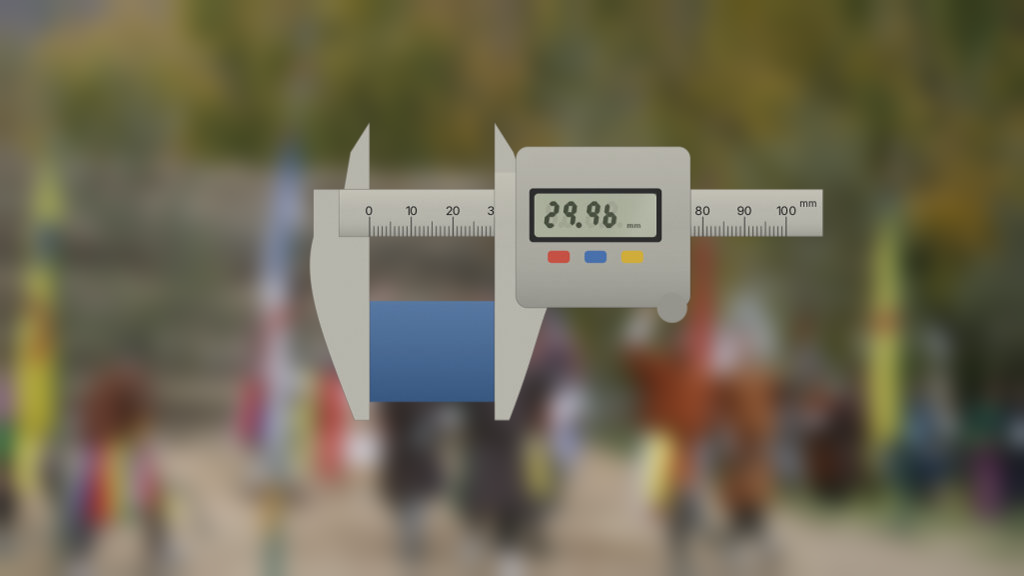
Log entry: 29.96mm
